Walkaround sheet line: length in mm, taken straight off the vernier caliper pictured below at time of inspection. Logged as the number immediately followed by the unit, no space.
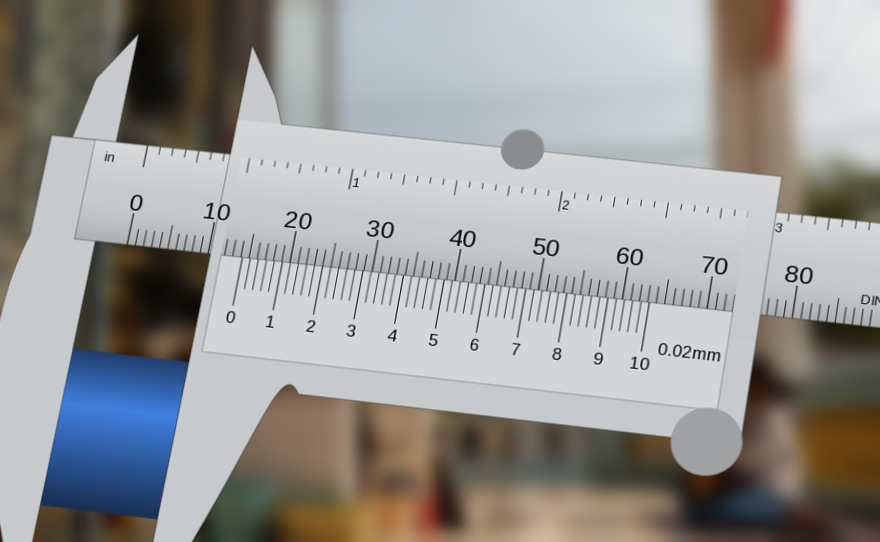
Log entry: 14.2mm
